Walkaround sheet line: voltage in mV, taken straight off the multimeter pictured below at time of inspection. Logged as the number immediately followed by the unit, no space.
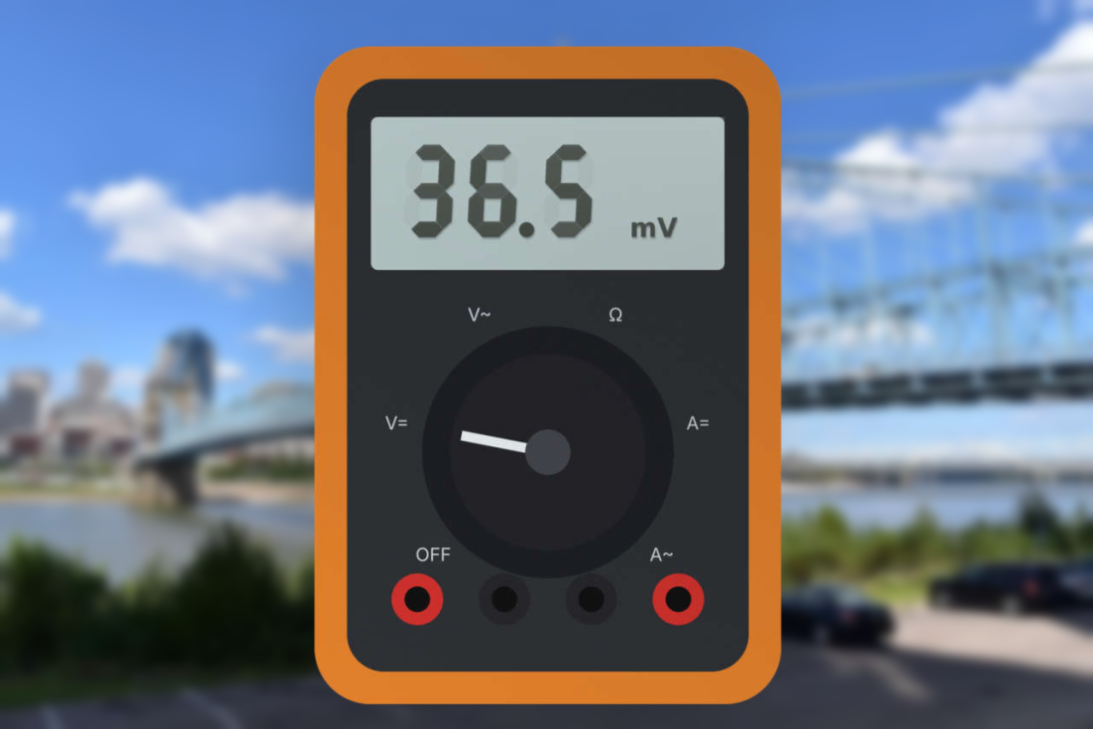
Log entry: 36.5mV
